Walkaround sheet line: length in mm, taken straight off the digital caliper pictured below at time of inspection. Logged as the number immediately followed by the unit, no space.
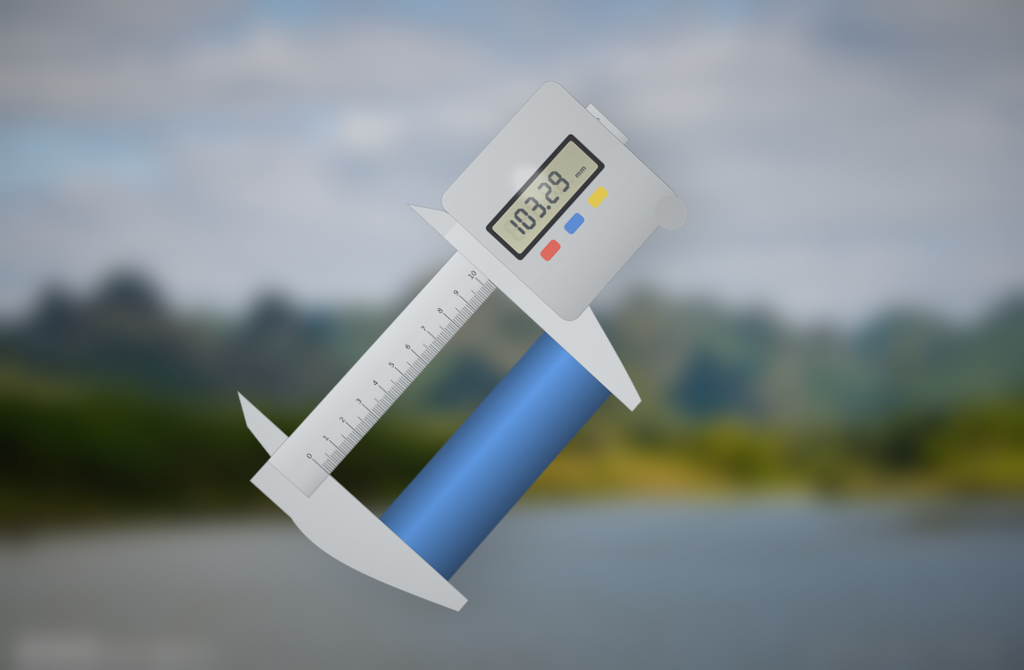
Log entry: 103.29mm
